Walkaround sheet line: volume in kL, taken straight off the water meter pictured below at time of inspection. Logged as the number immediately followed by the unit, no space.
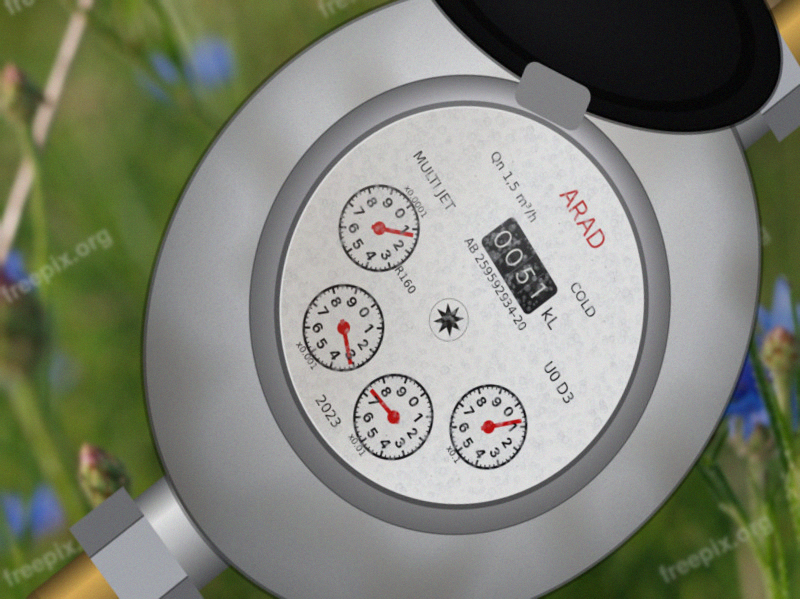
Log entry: 51.0731kL
